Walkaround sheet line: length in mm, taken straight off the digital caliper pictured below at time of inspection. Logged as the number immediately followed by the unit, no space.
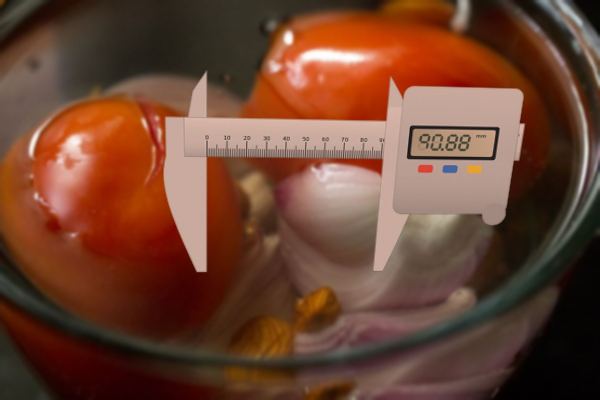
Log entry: 90.88mm
